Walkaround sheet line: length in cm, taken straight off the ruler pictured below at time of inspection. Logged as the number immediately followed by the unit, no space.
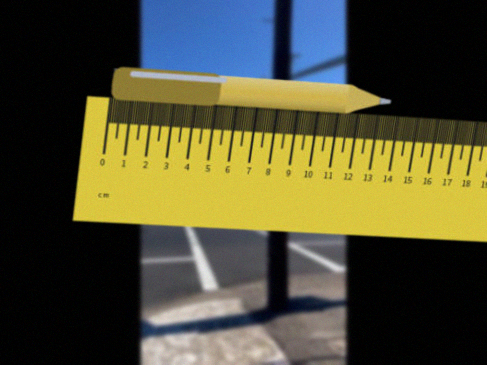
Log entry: 13.5cm
